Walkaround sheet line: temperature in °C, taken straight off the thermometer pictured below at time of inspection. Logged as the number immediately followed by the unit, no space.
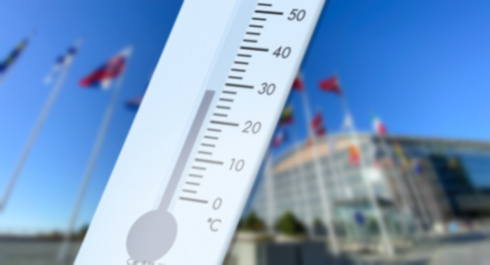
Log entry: 28°C
